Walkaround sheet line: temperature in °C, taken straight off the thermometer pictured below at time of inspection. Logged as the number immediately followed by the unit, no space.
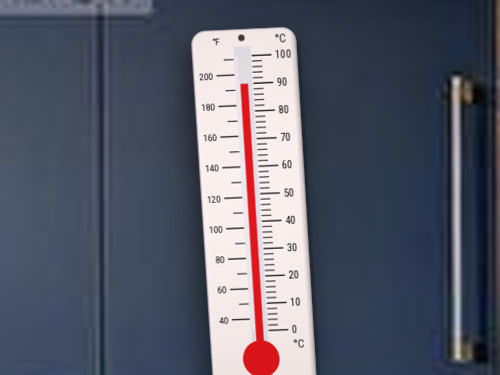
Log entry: 90°C
